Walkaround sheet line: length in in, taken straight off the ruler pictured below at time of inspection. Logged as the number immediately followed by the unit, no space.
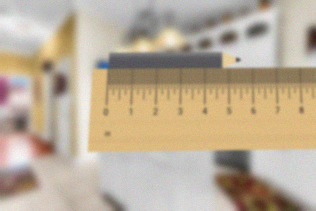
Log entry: 5.5in
